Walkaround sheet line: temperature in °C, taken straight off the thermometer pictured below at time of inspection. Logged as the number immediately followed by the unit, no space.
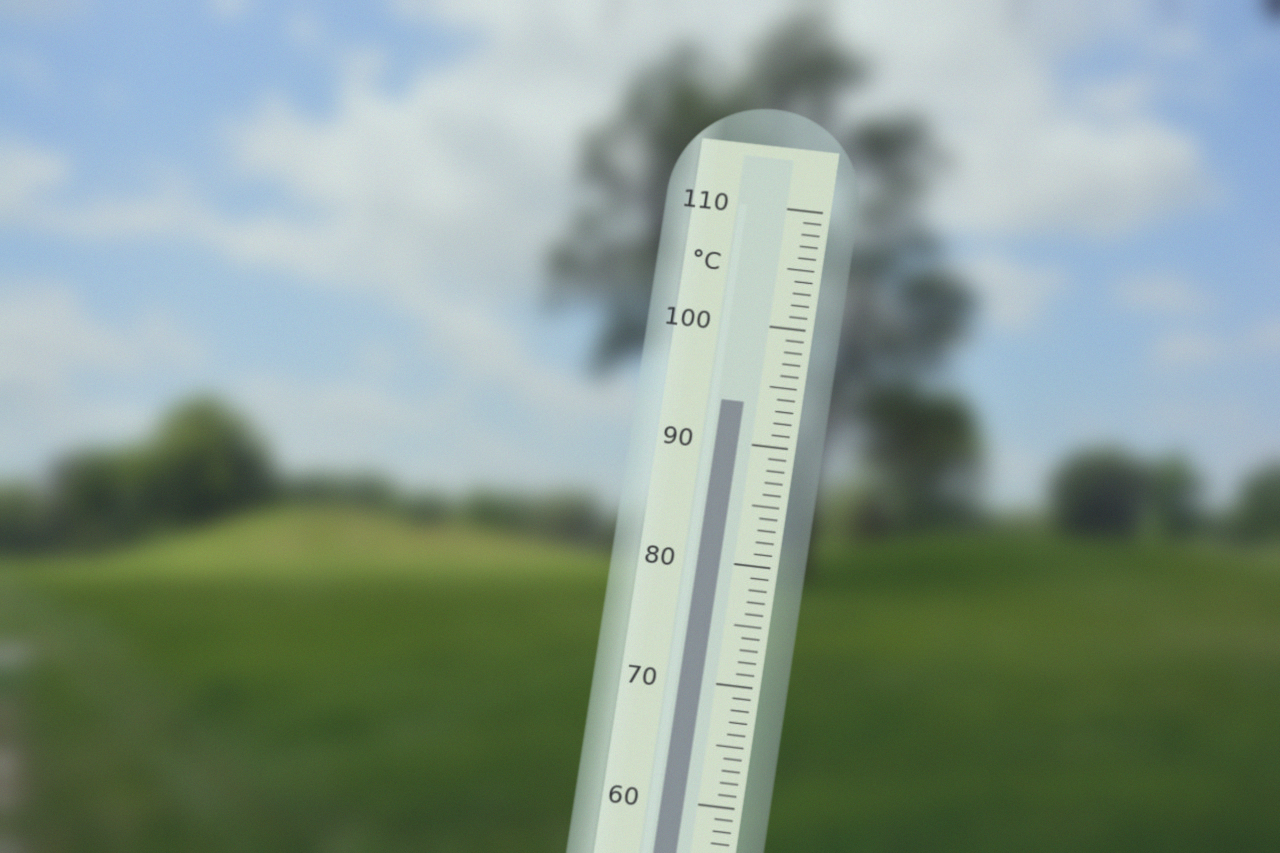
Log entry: 93.5°C
